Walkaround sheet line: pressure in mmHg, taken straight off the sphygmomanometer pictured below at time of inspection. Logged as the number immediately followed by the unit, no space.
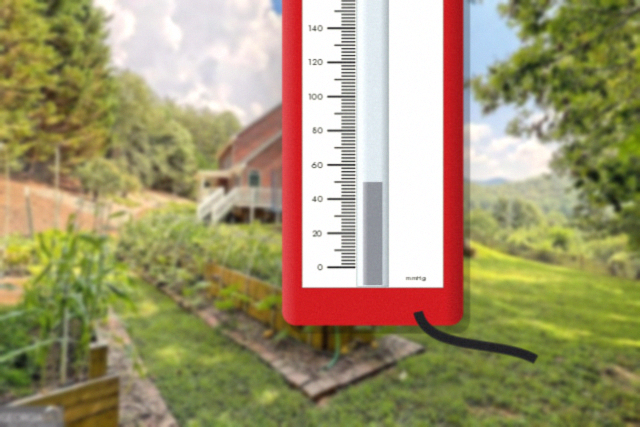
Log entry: 50mmHg
